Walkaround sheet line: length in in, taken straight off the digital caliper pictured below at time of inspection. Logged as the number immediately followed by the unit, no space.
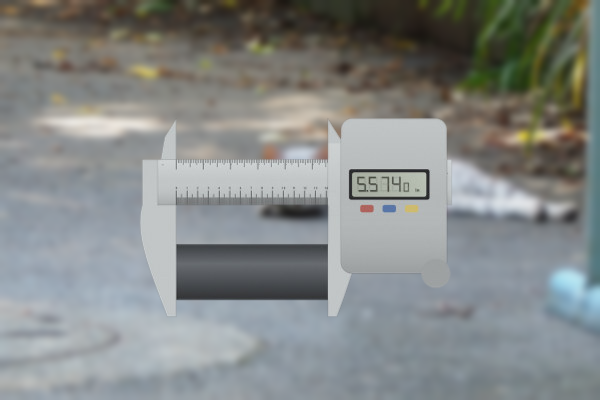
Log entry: 5.5740in
